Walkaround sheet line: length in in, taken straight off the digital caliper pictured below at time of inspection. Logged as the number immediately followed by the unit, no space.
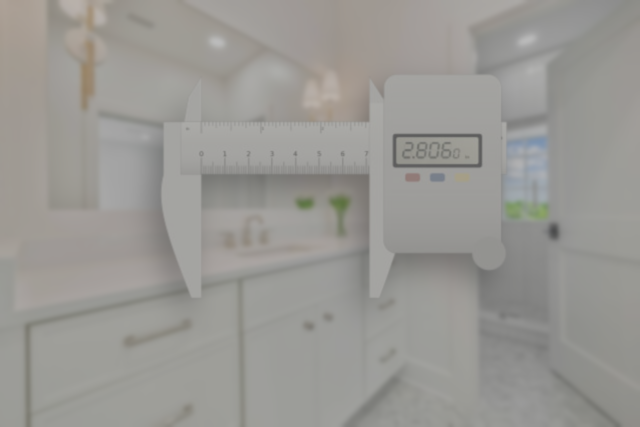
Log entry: 2.8060in
